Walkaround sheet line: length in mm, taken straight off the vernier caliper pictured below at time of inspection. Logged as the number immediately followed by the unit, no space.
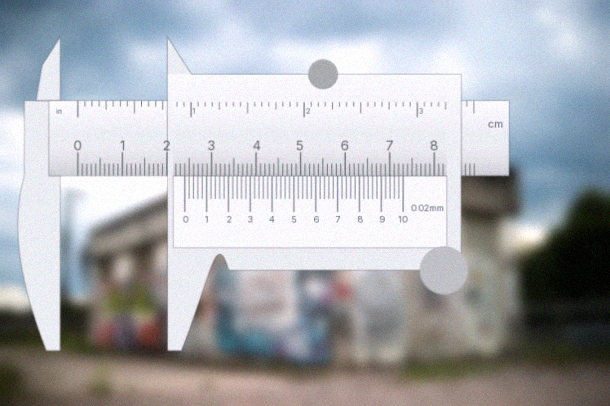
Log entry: 24.0mm
